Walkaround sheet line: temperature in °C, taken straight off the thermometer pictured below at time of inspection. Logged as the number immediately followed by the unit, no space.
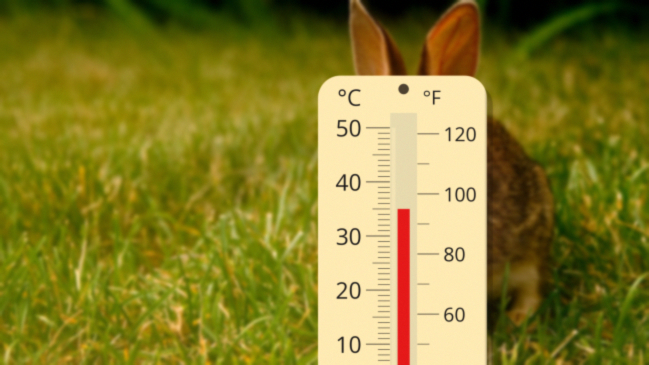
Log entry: 35°C
